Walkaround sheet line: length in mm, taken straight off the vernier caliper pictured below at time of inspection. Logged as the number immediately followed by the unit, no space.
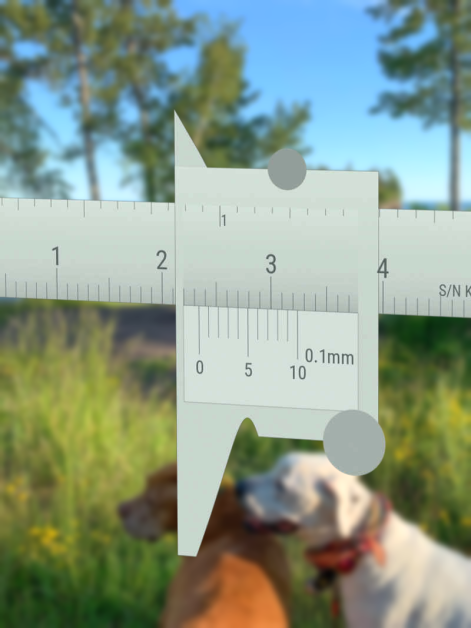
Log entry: 23.4mm
